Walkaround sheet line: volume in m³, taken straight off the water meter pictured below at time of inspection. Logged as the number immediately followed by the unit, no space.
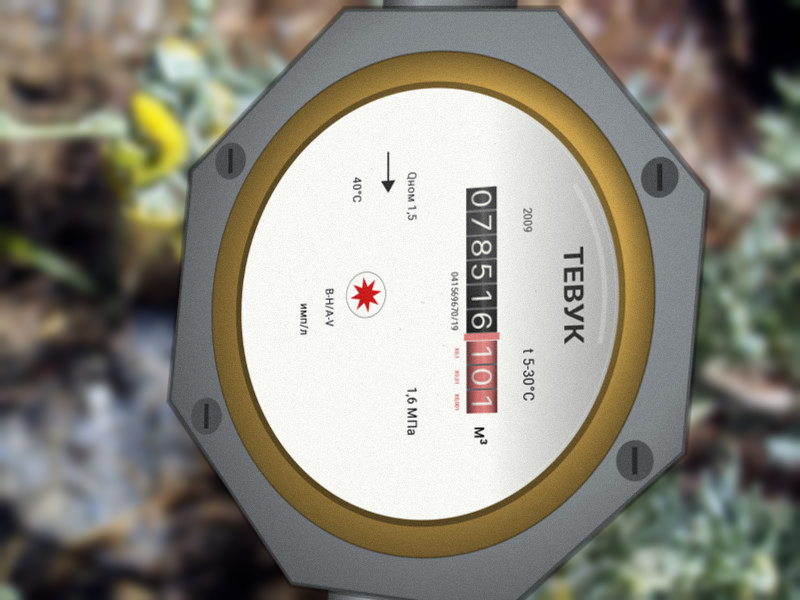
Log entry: 78516.101m³
